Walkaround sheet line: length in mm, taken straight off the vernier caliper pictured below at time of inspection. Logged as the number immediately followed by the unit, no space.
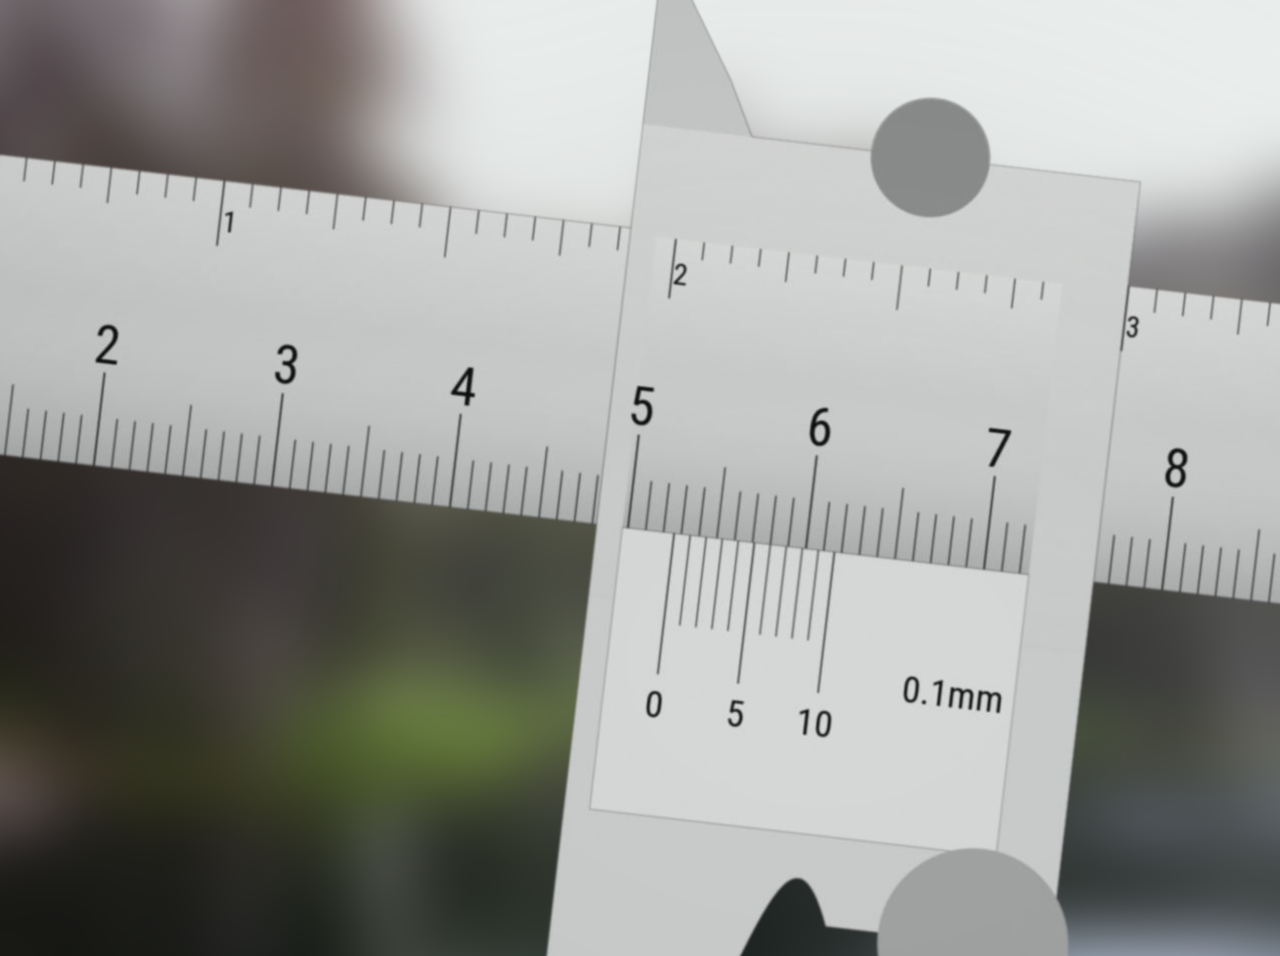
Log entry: 52.6mm
